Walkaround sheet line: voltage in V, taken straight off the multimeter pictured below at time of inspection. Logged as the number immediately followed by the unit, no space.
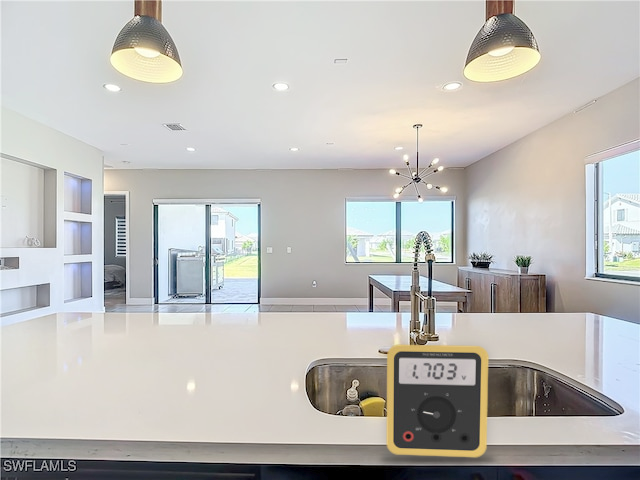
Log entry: 1.703V
